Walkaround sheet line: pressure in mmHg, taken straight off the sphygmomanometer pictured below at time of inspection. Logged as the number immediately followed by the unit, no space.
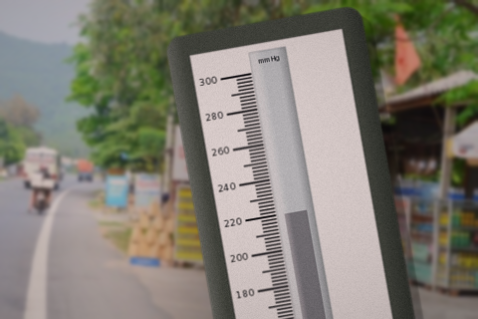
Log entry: 220mmHg
